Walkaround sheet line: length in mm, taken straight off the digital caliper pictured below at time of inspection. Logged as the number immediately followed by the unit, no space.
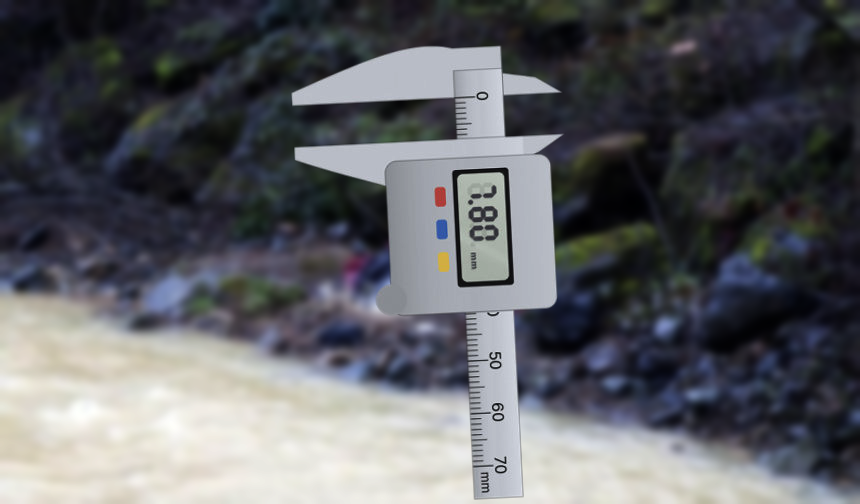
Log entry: 7.80mm
